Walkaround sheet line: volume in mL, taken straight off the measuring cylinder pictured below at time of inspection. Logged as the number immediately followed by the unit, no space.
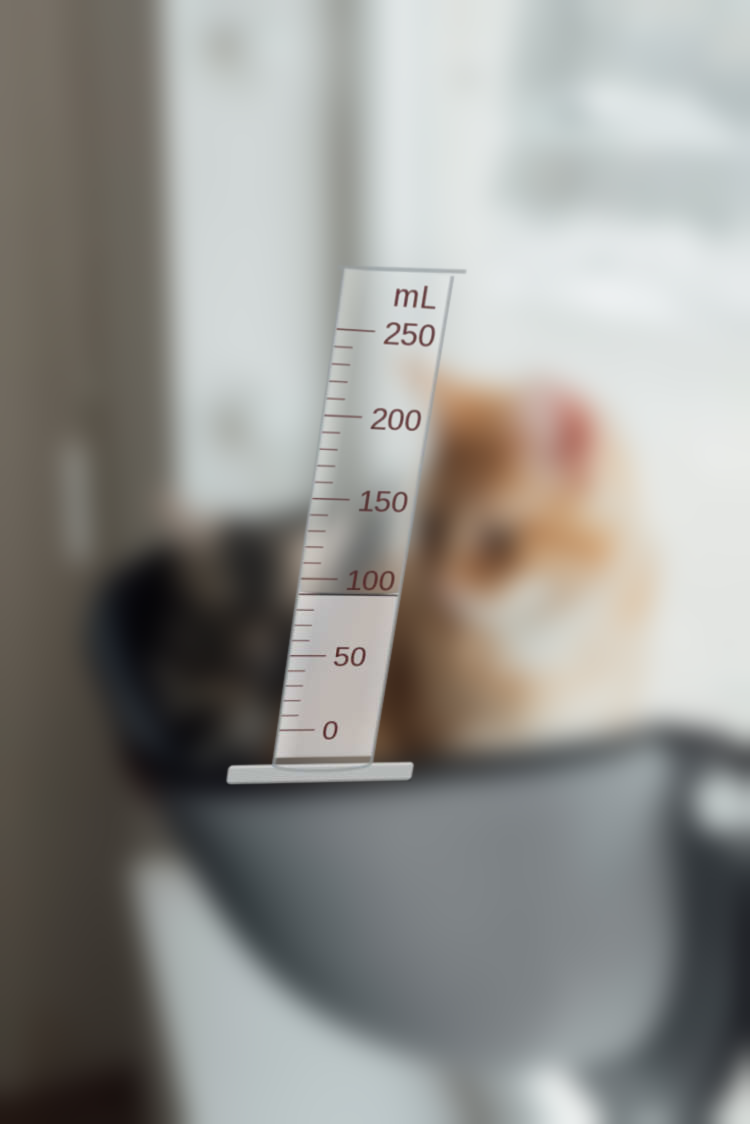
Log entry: 90mL
